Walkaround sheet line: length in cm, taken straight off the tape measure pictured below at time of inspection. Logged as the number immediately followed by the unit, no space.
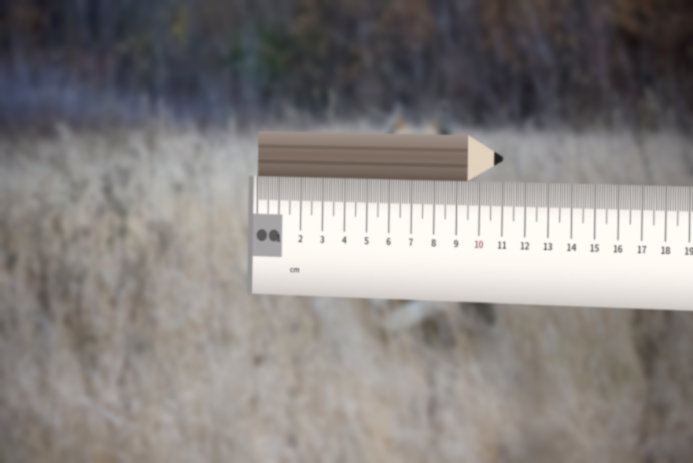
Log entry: 11cm
